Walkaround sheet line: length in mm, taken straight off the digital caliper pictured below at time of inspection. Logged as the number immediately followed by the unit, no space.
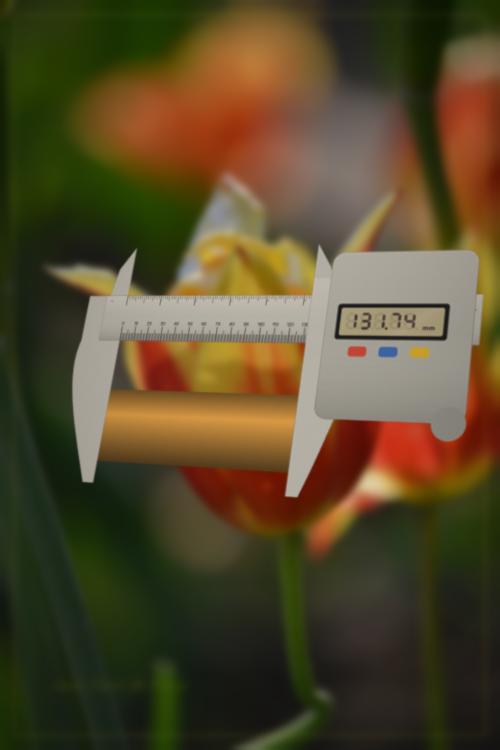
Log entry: 131.74mm
